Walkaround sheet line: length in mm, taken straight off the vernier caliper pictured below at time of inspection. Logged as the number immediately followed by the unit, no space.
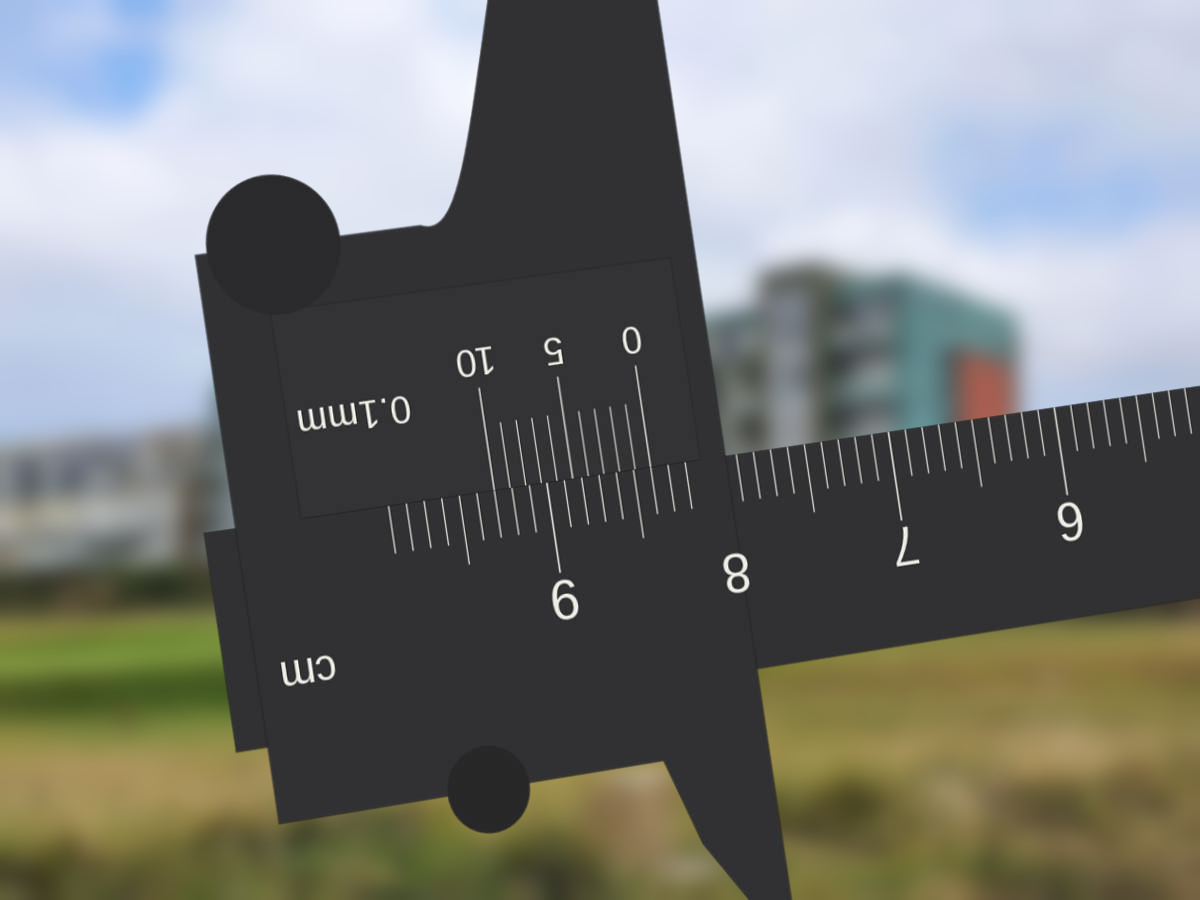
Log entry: 84.0mm
